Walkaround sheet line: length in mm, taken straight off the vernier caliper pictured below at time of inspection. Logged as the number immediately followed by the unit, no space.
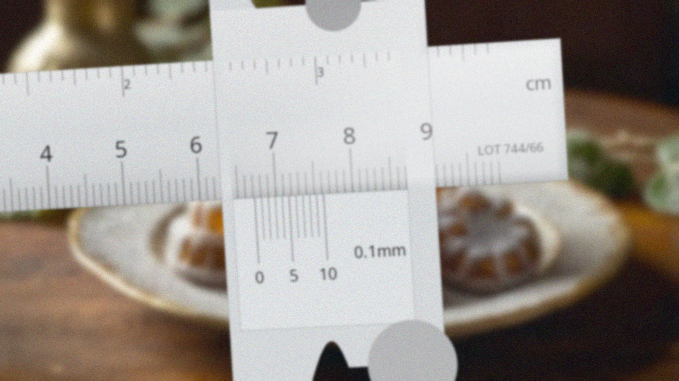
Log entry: 67.2mm
